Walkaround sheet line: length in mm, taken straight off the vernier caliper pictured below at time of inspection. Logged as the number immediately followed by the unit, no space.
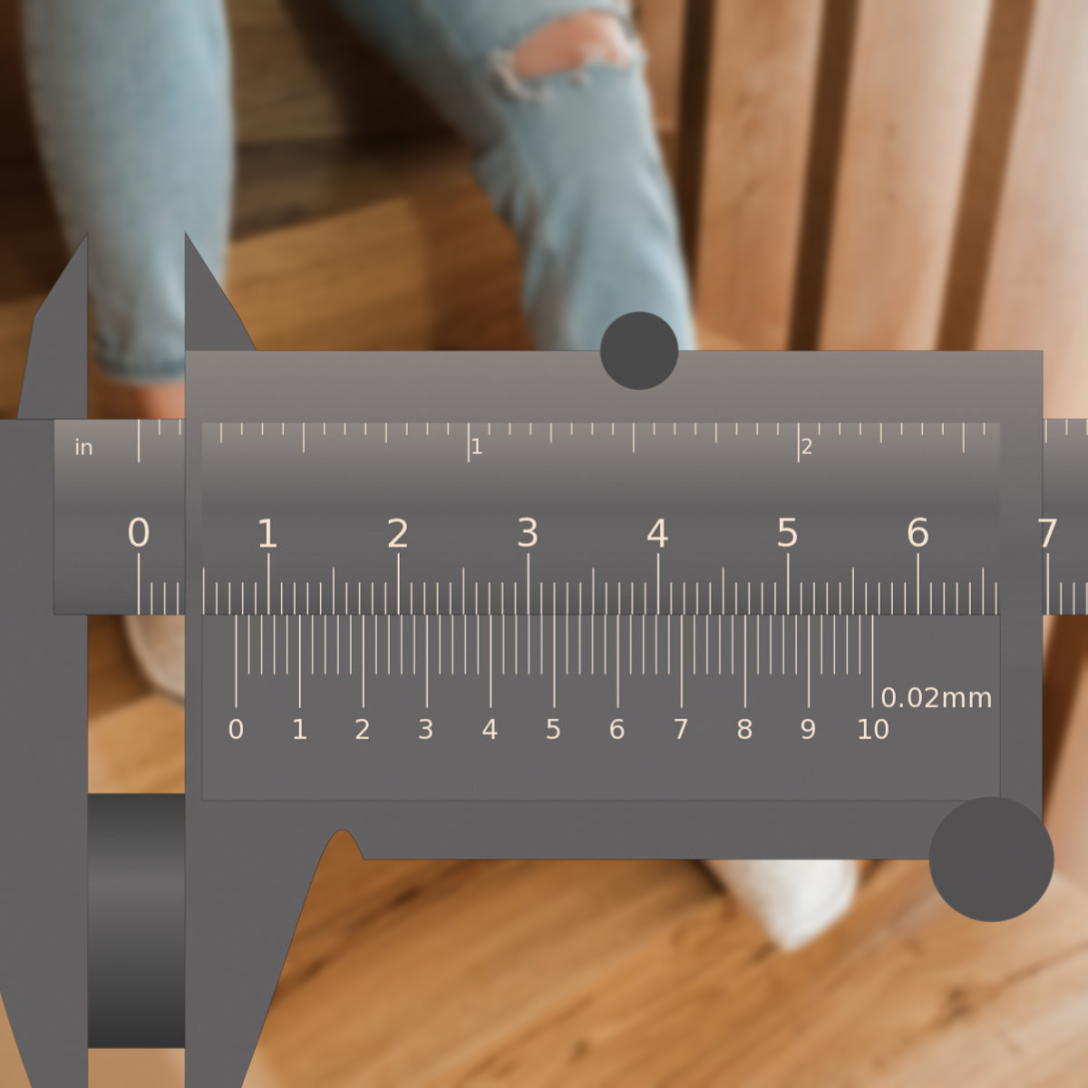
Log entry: 7.5mm
